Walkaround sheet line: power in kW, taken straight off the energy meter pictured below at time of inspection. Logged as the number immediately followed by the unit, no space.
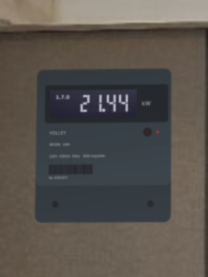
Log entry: 21.44kW
